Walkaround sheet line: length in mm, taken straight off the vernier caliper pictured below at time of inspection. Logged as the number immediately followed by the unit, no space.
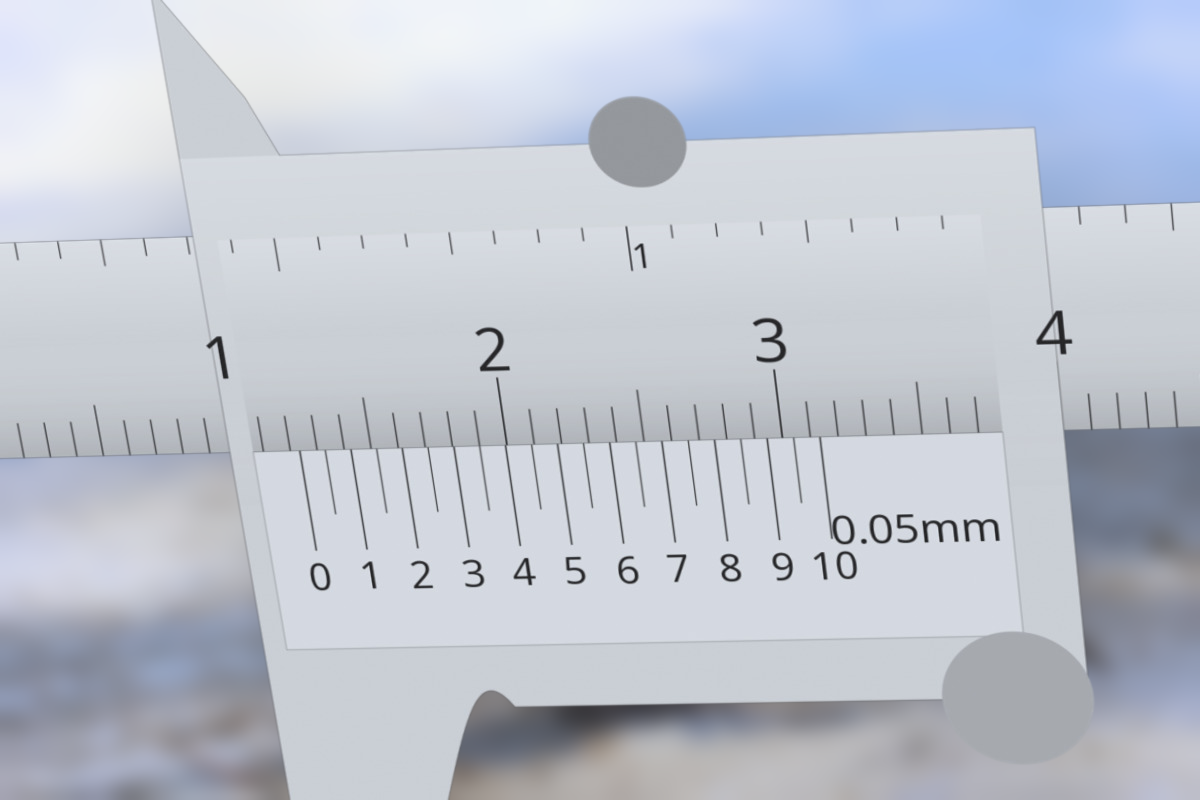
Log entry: 12.35mm
